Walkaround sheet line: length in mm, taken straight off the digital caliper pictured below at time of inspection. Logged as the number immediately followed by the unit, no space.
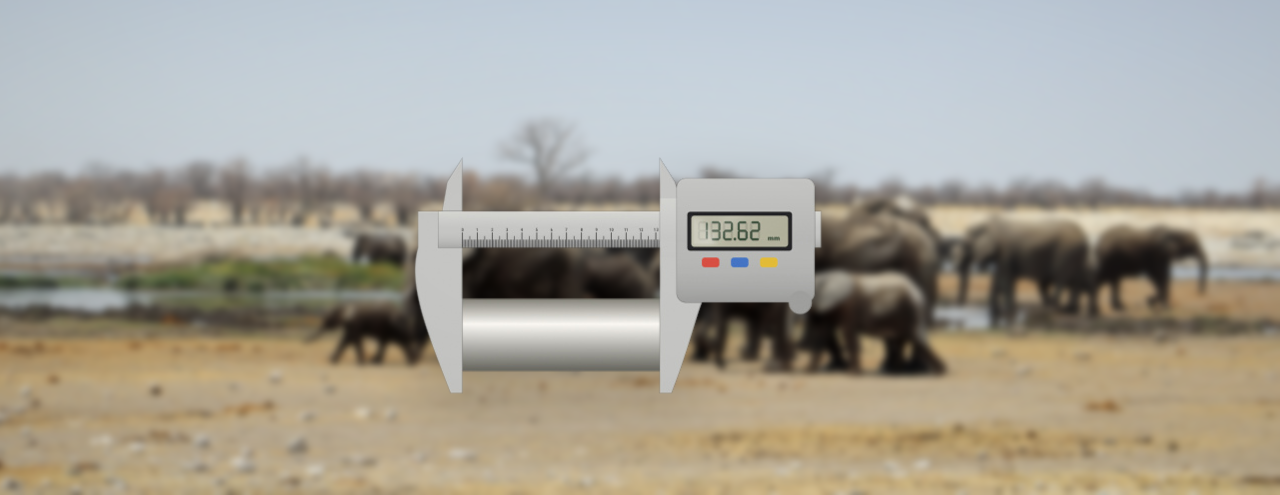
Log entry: 132.62mm
